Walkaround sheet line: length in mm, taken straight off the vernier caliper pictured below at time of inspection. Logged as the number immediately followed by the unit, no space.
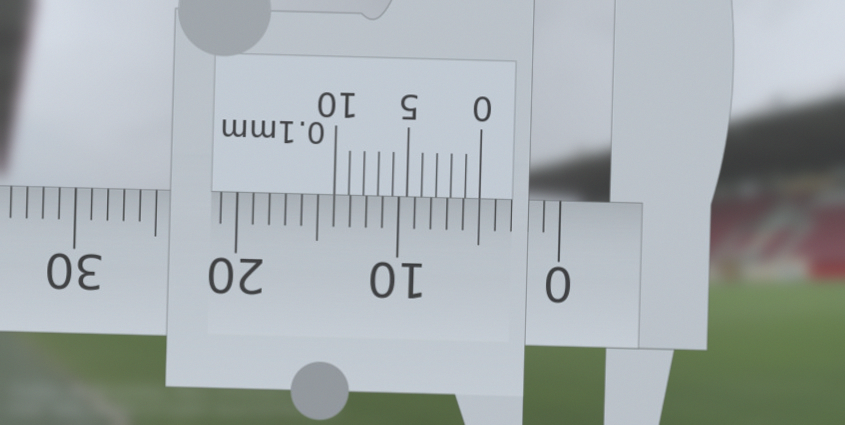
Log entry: 5.0mm
